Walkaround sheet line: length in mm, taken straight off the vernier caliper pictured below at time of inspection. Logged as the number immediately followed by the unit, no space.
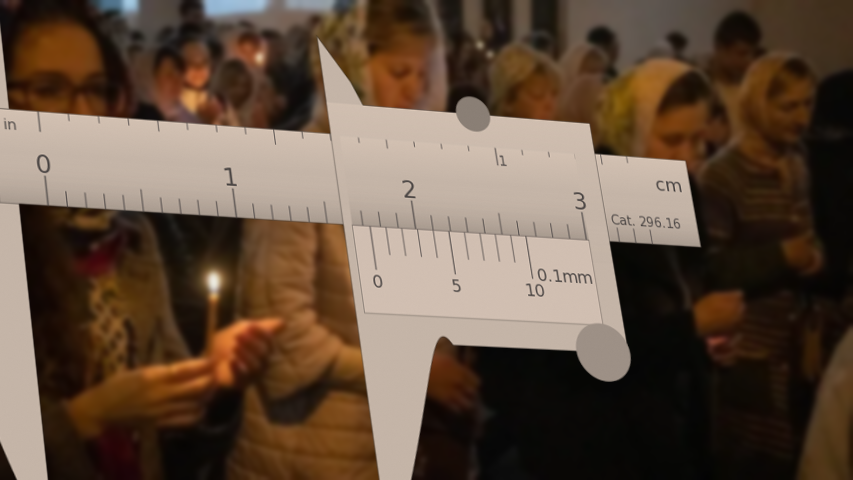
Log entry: 17.4mm
